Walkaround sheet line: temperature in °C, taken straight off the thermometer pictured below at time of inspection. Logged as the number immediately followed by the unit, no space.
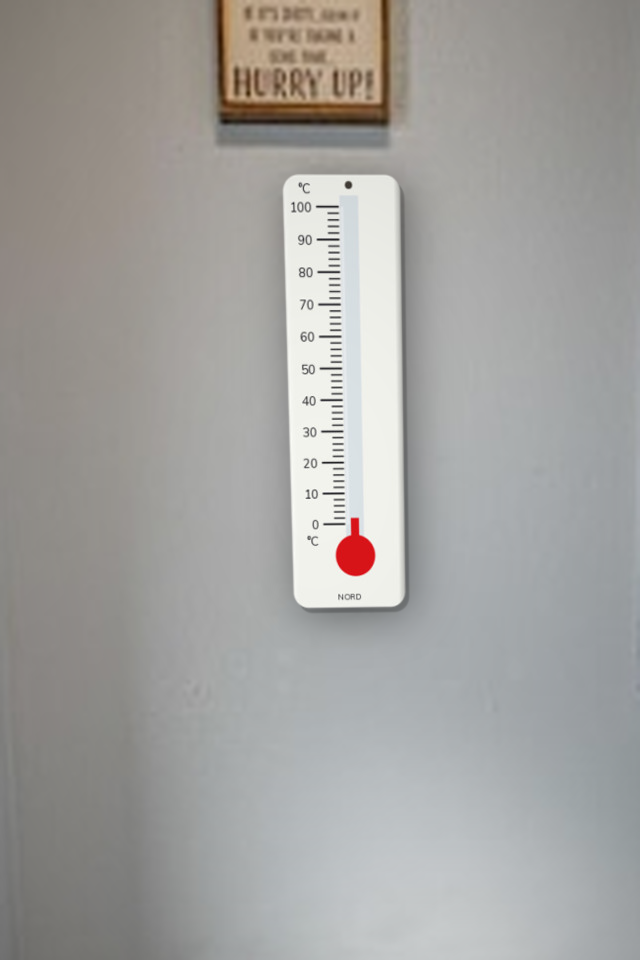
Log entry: 2°C
